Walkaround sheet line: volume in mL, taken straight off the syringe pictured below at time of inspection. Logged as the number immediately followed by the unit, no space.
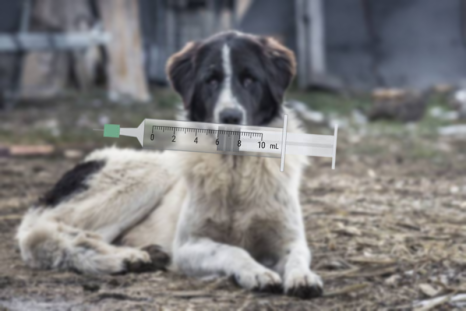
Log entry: 6mL
